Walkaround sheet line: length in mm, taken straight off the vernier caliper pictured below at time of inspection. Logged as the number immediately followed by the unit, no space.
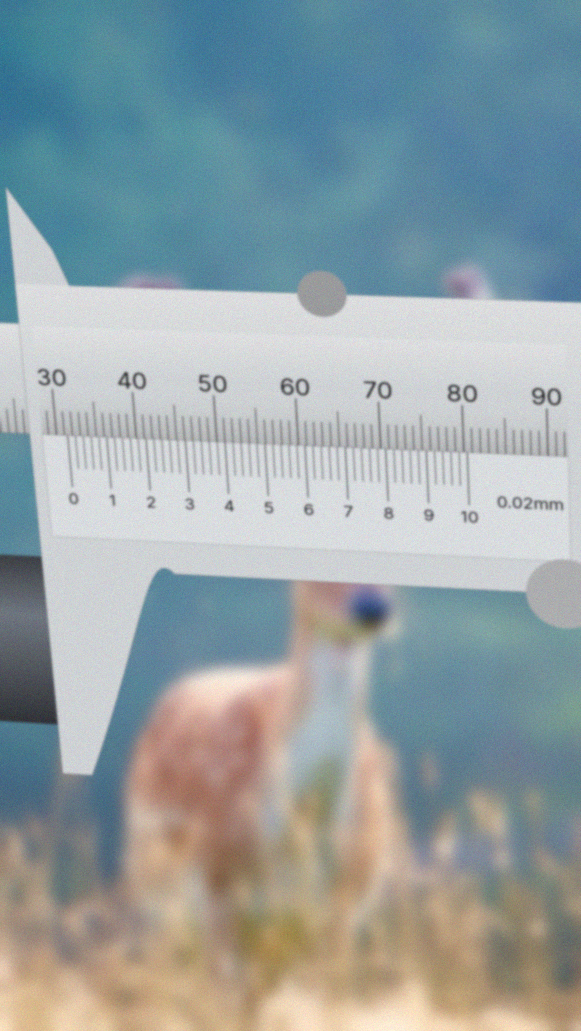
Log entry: 31.4mm
